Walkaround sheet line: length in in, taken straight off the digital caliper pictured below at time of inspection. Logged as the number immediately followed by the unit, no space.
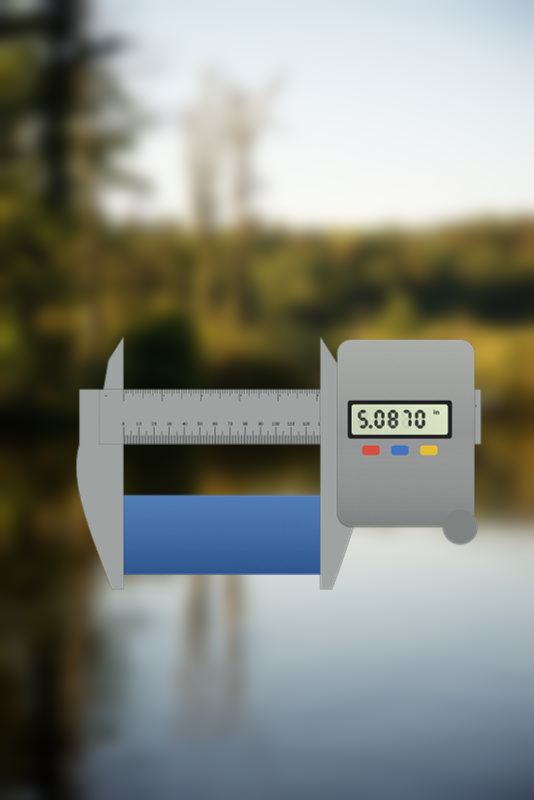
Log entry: 5.0870in
